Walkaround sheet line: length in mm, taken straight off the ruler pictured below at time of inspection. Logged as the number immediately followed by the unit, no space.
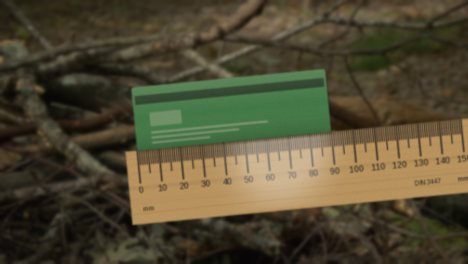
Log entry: 90mm
